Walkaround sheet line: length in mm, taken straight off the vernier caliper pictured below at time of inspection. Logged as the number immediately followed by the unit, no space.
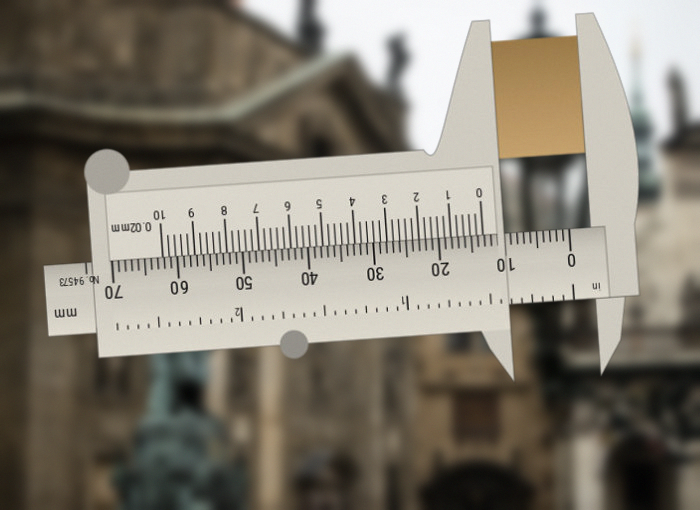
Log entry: 13.2mm
